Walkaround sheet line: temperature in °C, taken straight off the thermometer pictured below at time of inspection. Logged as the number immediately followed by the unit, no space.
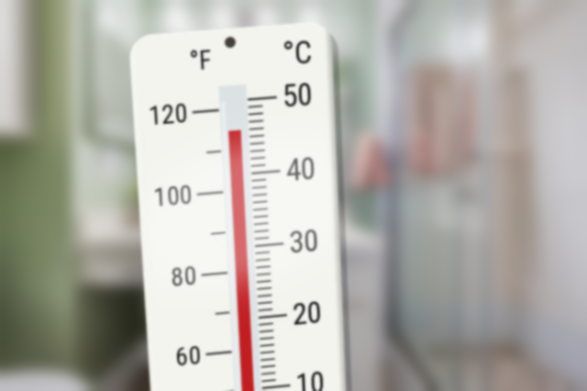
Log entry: 46°C
